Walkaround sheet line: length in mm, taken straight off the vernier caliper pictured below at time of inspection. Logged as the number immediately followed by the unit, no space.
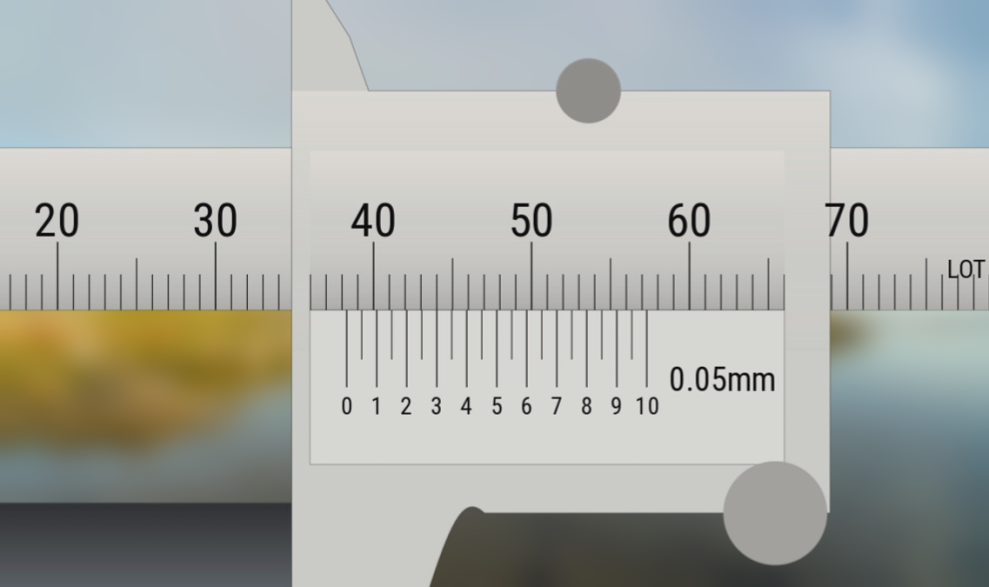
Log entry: 38.3mm
